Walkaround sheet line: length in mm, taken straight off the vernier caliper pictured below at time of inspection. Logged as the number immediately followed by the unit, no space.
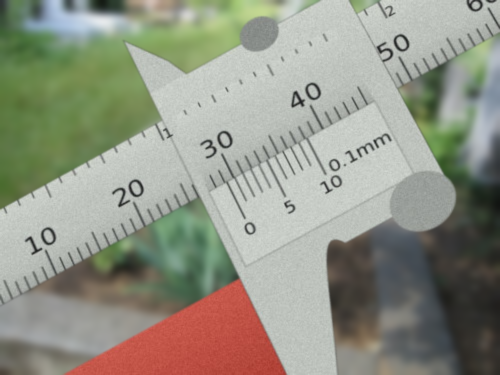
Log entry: 29.2mm
